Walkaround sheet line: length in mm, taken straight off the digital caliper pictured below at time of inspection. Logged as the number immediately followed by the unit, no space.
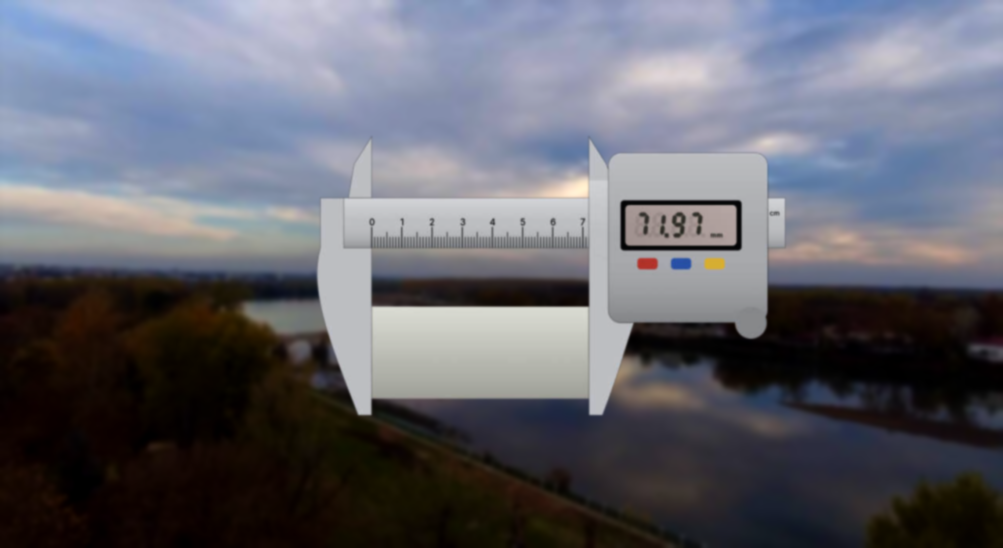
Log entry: 71.97mm
